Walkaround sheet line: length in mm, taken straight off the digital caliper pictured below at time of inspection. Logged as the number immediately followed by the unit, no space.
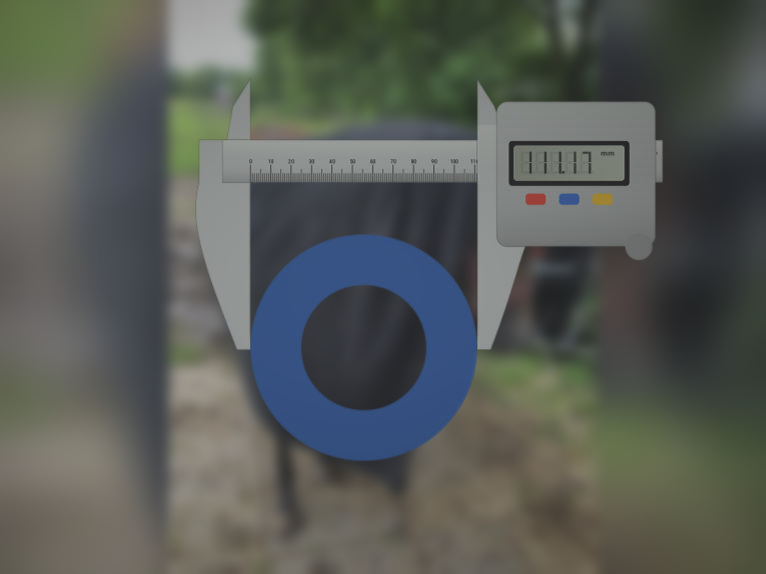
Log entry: 111.17mm
